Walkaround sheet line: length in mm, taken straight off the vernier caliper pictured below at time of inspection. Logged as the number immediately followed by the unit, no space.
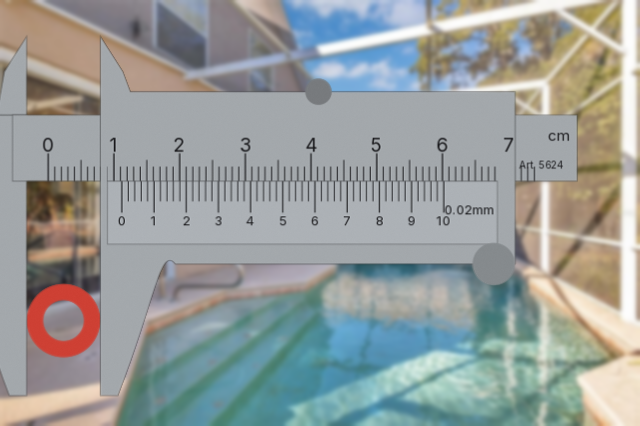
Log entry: 11.2mm
